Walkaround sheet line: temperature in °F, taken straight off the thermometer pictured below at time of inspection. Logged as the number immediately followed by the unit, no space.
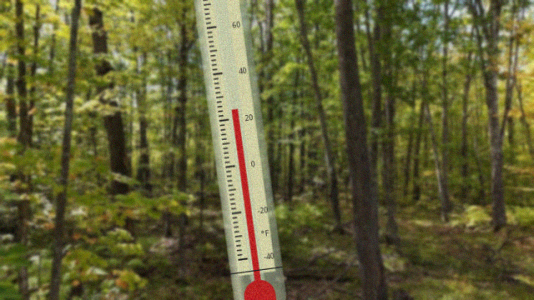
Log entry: 24°F
